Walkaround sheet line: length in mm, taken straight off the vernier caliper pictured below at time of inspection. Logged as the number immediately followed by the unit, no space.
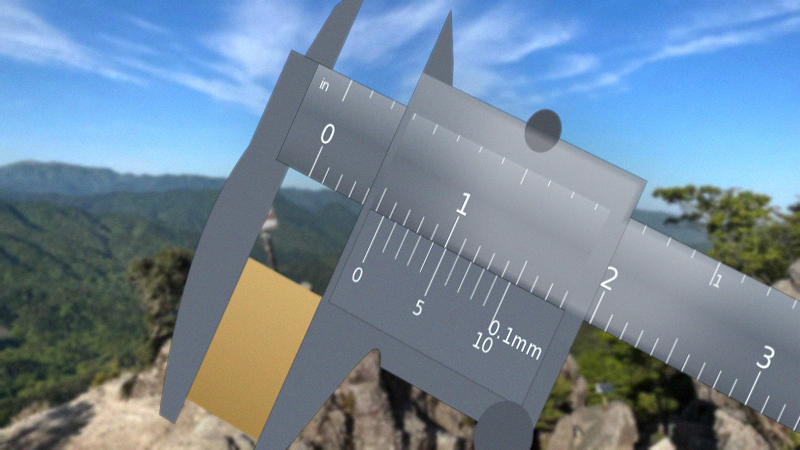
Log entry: 5.6mm
